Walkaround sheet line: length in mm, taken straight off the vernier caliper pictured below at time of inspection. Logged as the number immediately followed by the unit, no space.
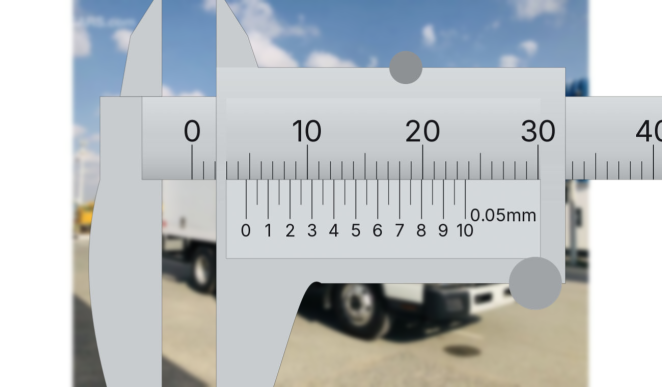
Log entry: 4.7mm
